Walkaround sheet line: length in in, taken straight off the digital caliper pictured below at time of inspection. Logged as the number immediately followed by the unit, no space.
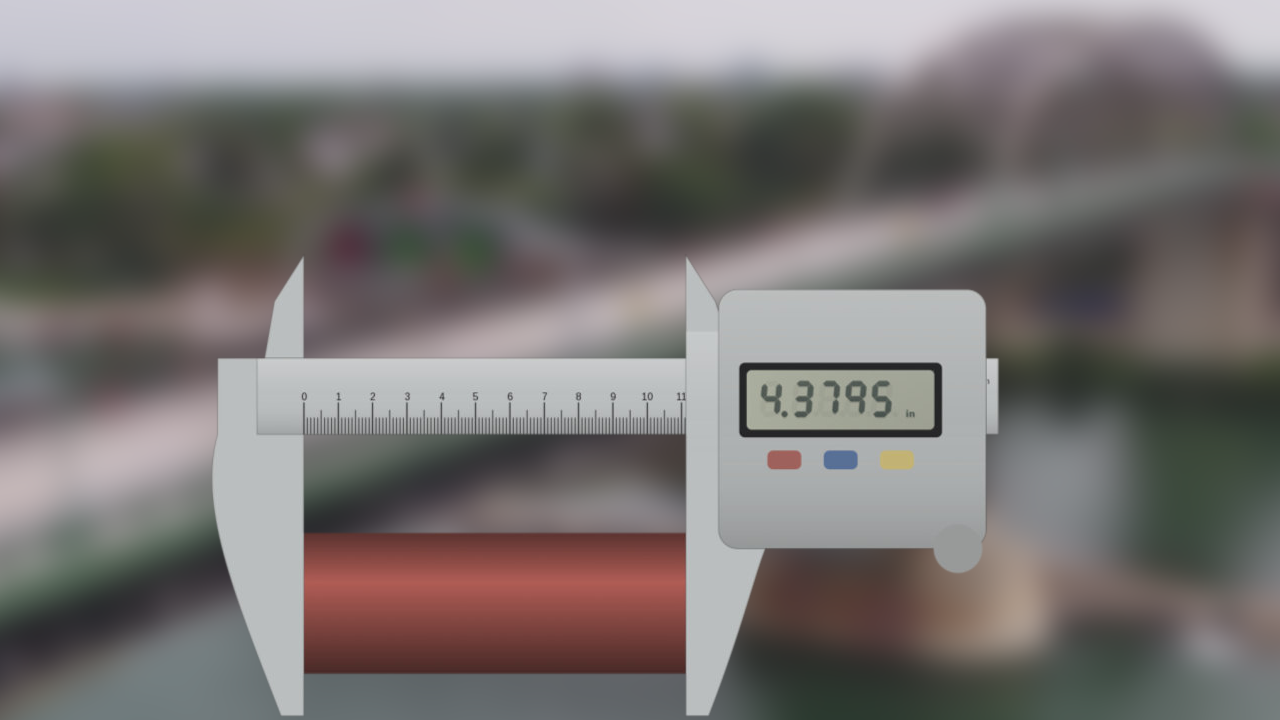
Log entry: 4.3795in
